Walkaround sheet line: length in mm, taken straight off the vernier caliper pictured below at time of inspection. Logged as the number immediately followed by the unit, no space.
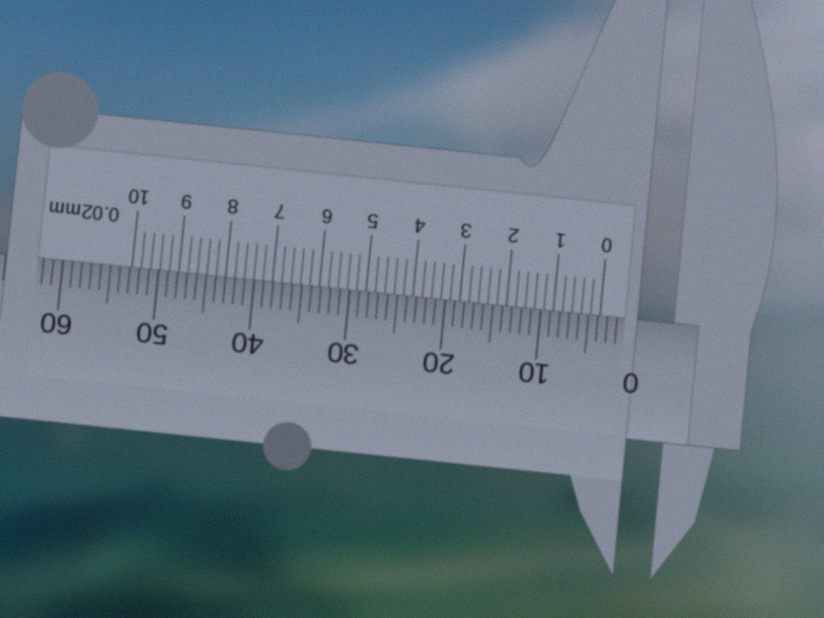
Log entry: 3.8mm
